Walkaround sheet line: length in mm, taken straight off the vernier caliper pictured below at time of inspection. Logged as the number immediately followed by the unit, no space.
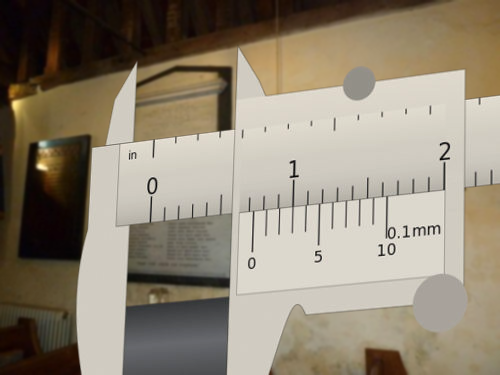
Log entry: 7.3mm
